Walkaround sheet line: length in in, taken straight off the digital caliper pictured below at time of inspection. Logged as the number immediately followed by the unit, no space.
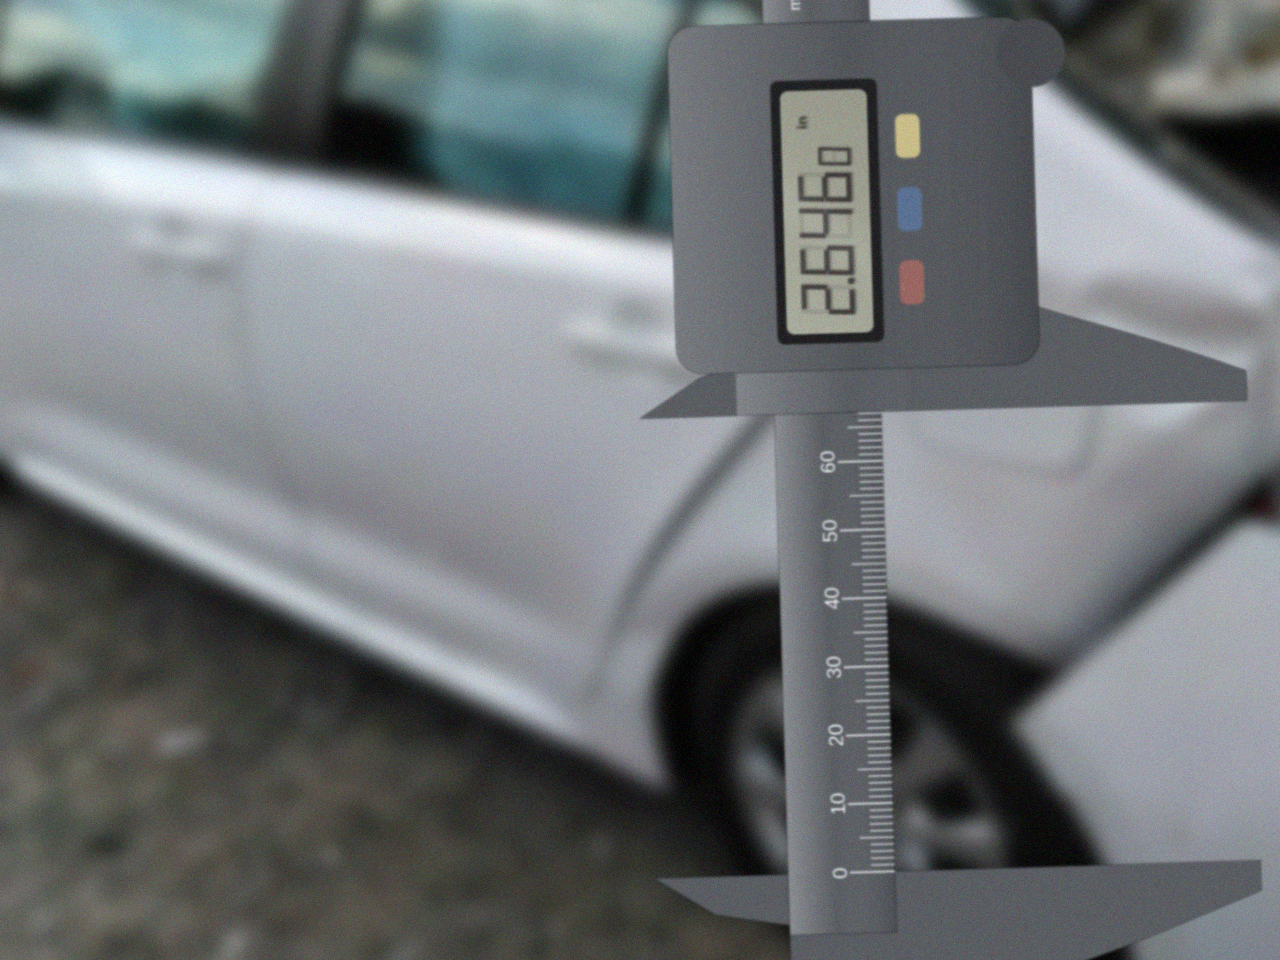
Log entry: 2.6460in
